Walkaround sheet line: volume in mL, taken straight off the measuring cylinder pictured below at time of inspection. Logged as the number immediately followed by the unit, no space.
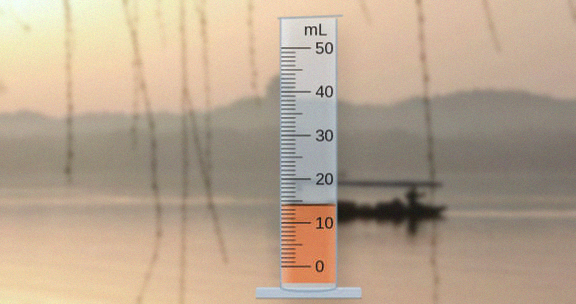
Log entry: 14mL
